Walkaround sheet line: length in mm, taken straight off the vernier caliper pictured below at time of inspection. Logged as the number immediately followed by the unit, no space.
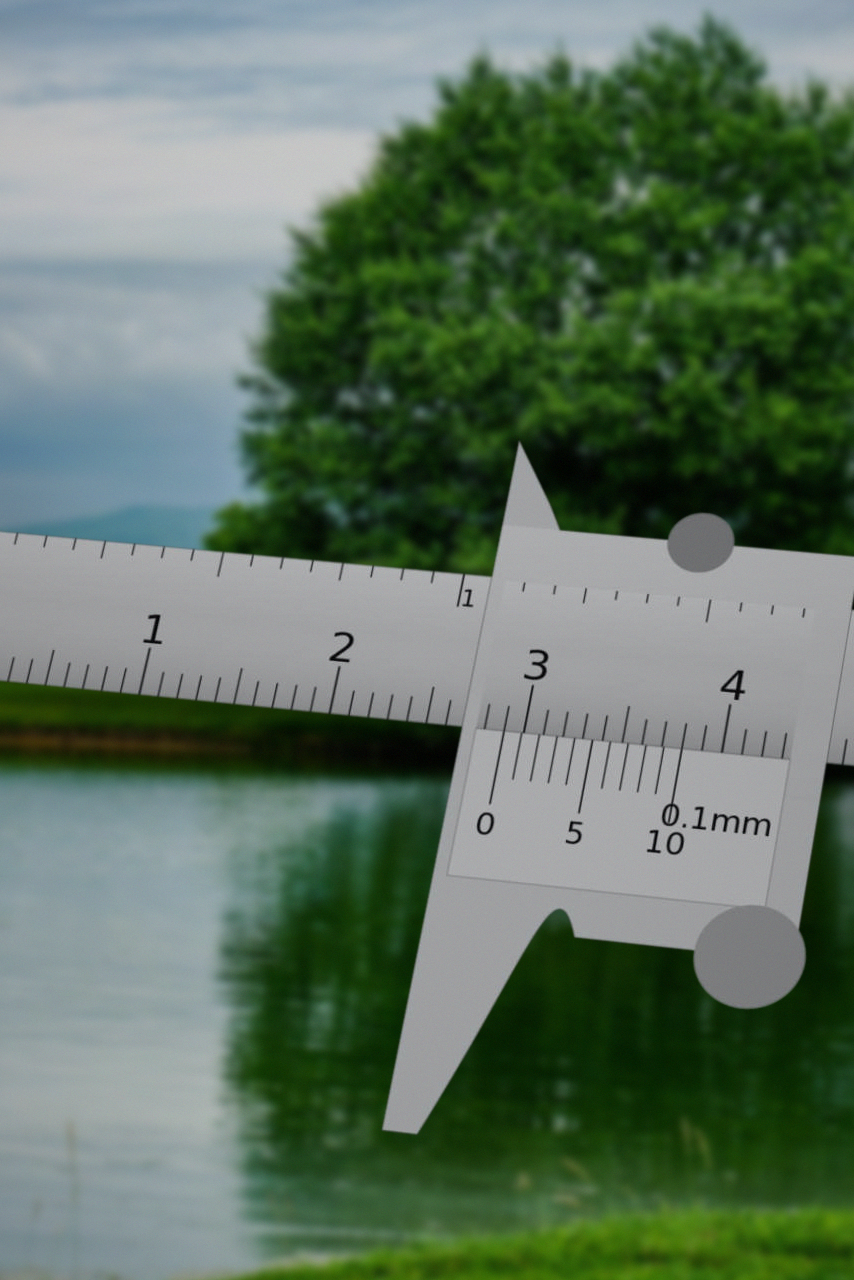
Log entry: 29.0mm
